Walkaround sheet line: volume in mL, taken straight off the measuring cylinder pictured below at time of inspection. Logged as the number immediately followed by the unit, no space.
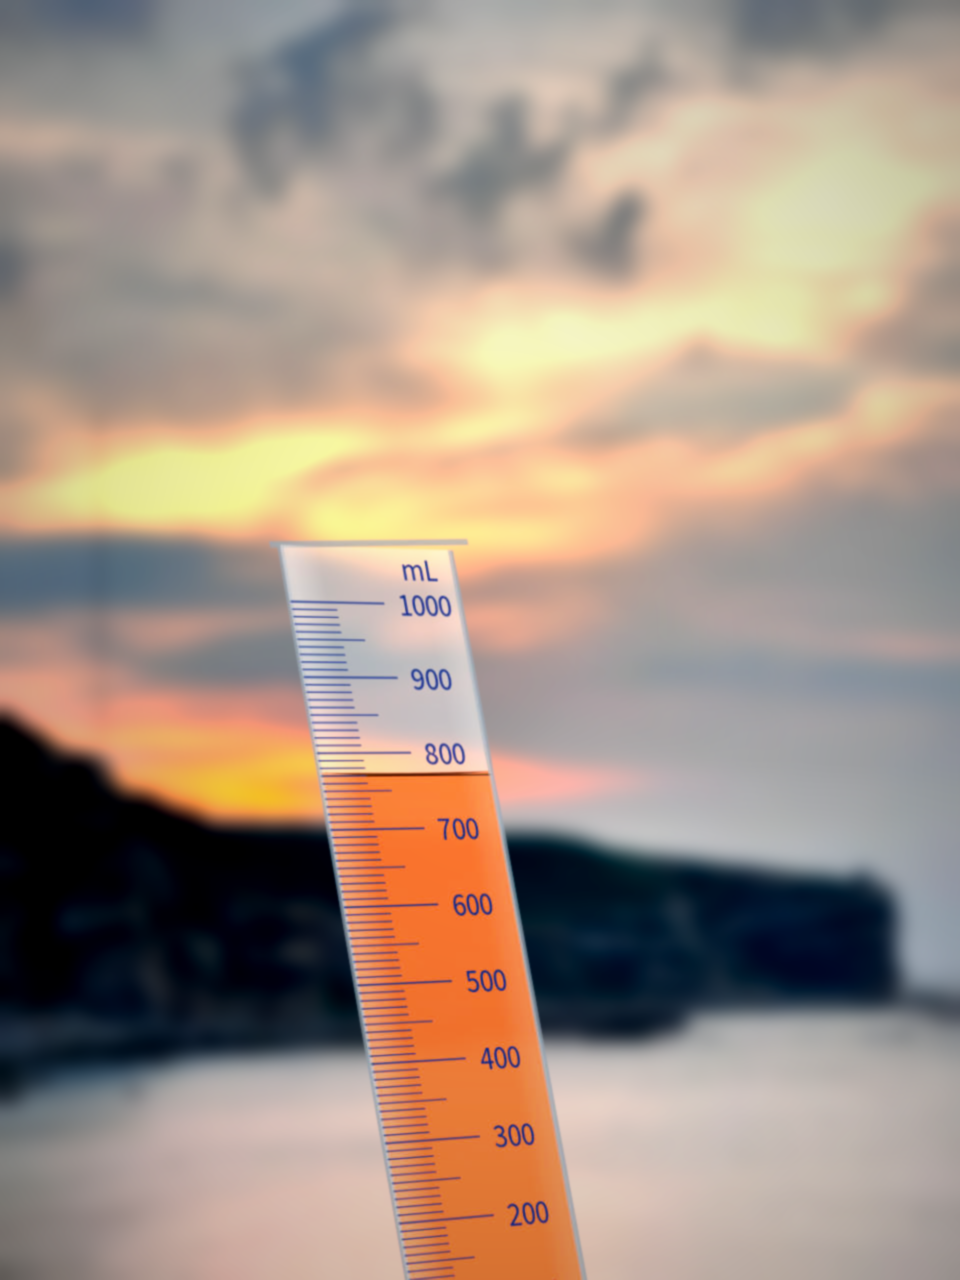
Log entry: 770mL
